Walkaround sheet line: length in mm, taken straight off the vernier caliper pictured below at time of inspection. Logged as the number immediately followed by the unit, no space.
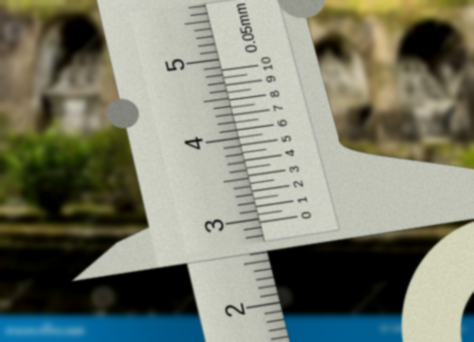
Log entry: 29.6mm
